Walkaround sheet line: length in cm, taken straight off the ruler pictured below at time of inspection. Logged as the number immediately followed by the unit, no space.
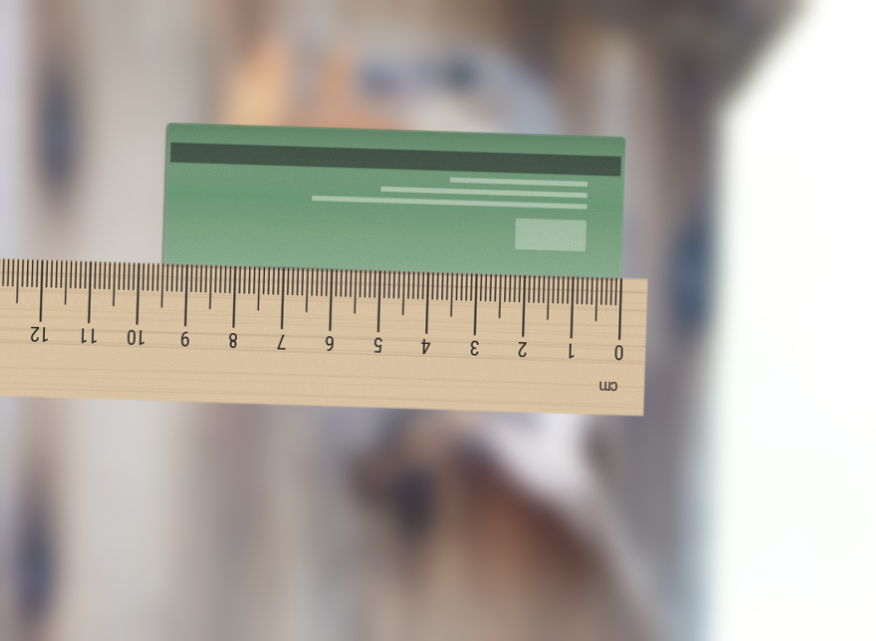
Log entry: 9.5cm
